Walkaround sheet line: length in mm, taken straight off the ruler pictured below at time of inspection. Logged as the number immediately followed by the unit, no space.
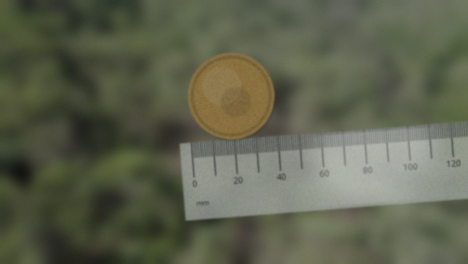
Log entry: 40mm
